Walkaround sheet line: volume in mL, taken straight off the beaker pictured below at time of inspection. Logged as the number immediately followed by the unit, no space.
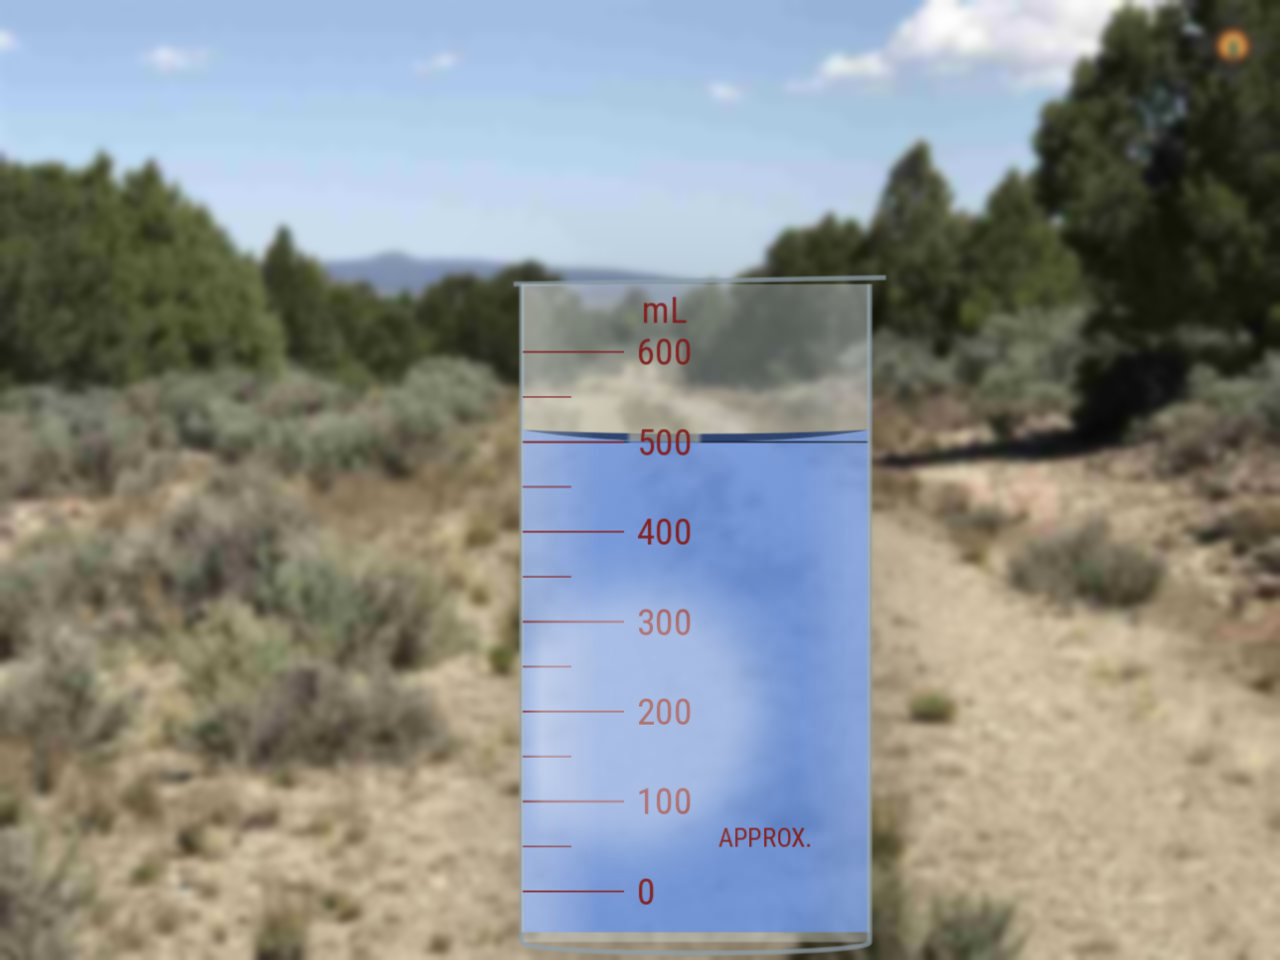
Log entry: 500mL
